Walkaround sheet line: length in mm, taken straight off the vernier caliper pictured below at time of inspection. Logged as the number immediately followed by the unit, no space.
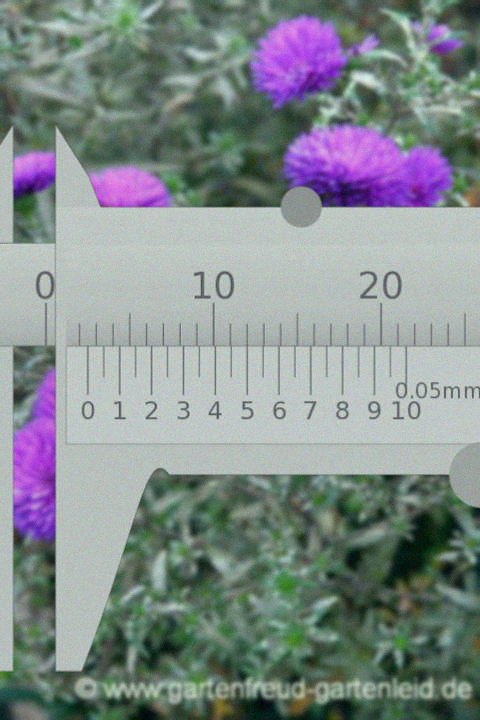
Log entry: 2.5mm
